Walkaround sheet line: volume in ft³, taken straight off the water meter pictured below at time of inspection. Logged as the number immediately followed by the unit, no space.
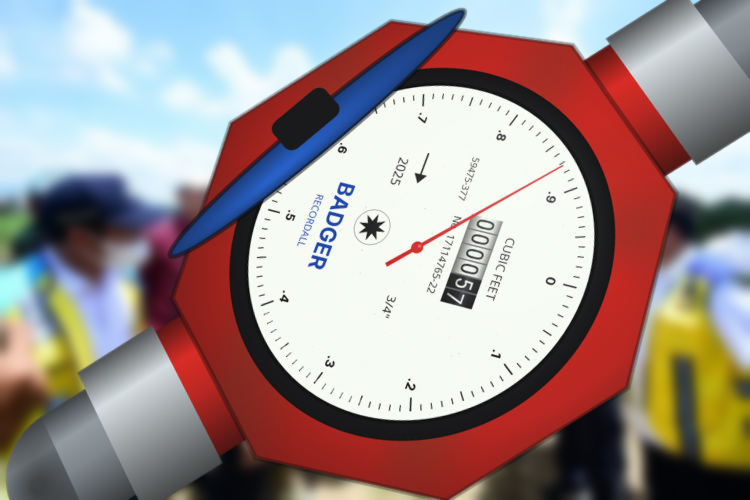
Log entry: 56.87ft³
